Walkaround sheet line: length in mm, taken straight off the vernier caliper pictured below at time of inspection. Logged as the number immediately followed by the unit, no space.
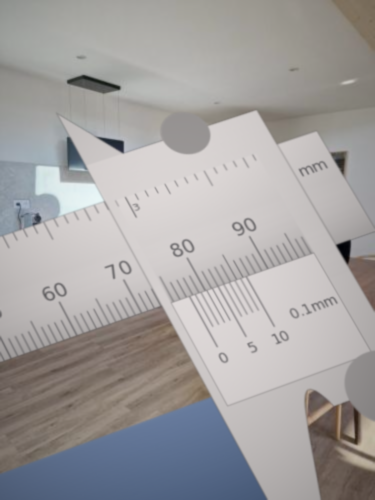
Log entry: 77.5mm
